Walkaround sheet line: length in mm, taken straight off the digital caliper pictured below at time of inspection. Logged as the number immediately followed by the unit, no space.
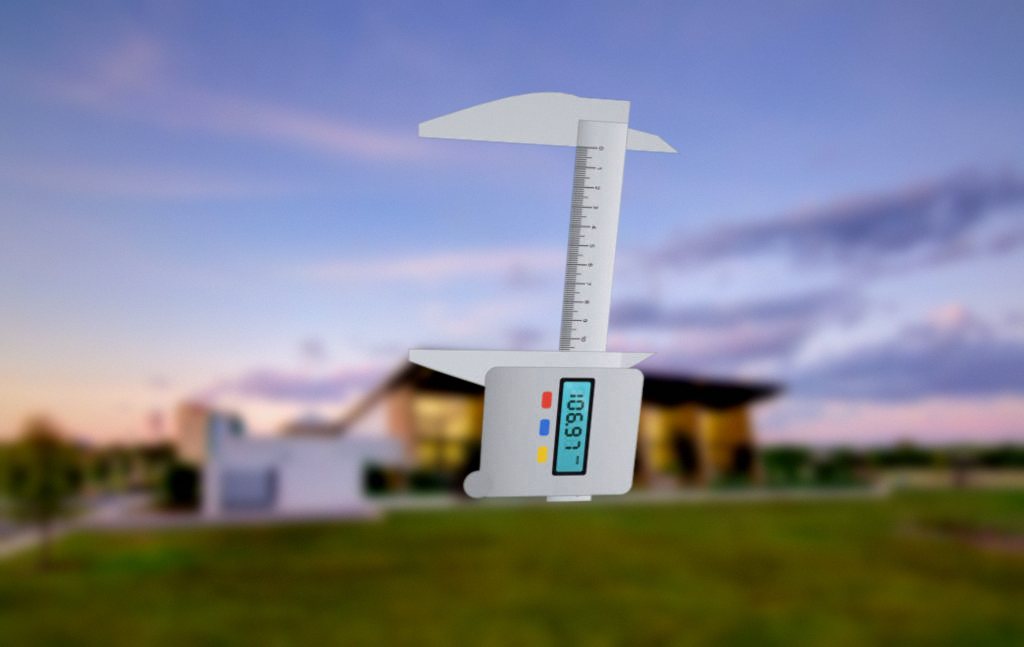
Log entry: 106.97mm
